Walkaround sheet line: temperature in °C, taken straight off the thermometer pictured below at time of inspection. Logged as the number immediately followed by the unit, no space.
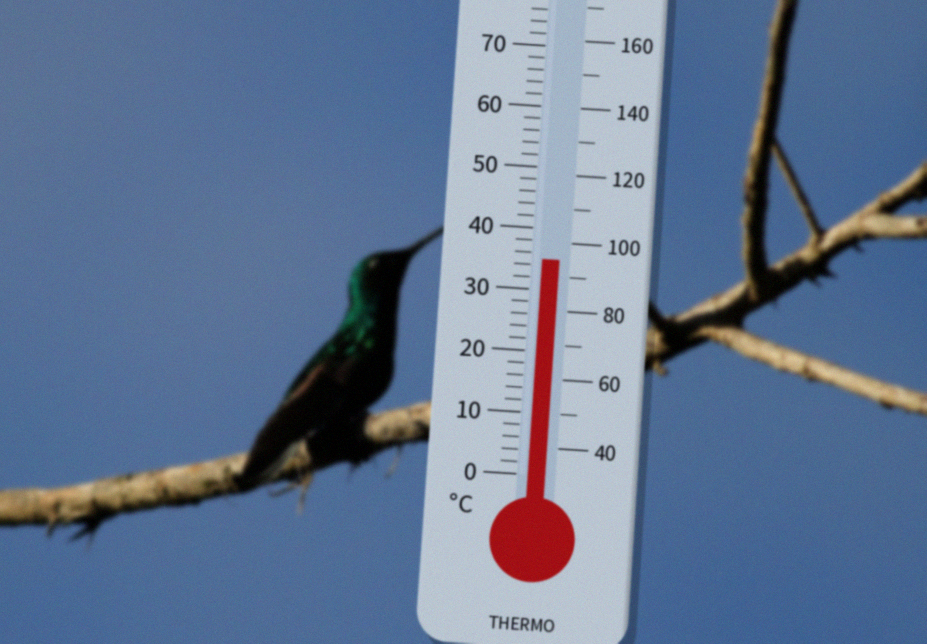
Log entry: 35°C
